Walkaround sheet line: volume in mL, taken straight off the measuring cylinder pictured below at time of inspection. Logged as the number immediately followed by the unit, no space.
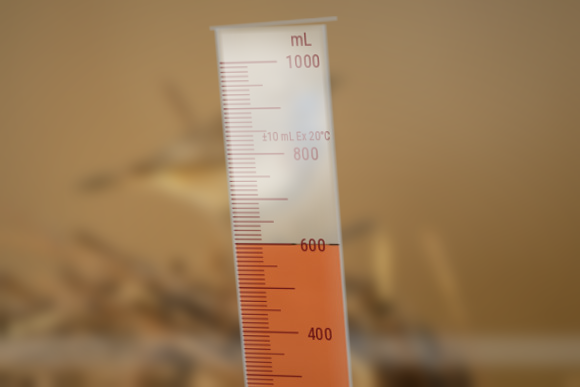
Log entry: 600mL
